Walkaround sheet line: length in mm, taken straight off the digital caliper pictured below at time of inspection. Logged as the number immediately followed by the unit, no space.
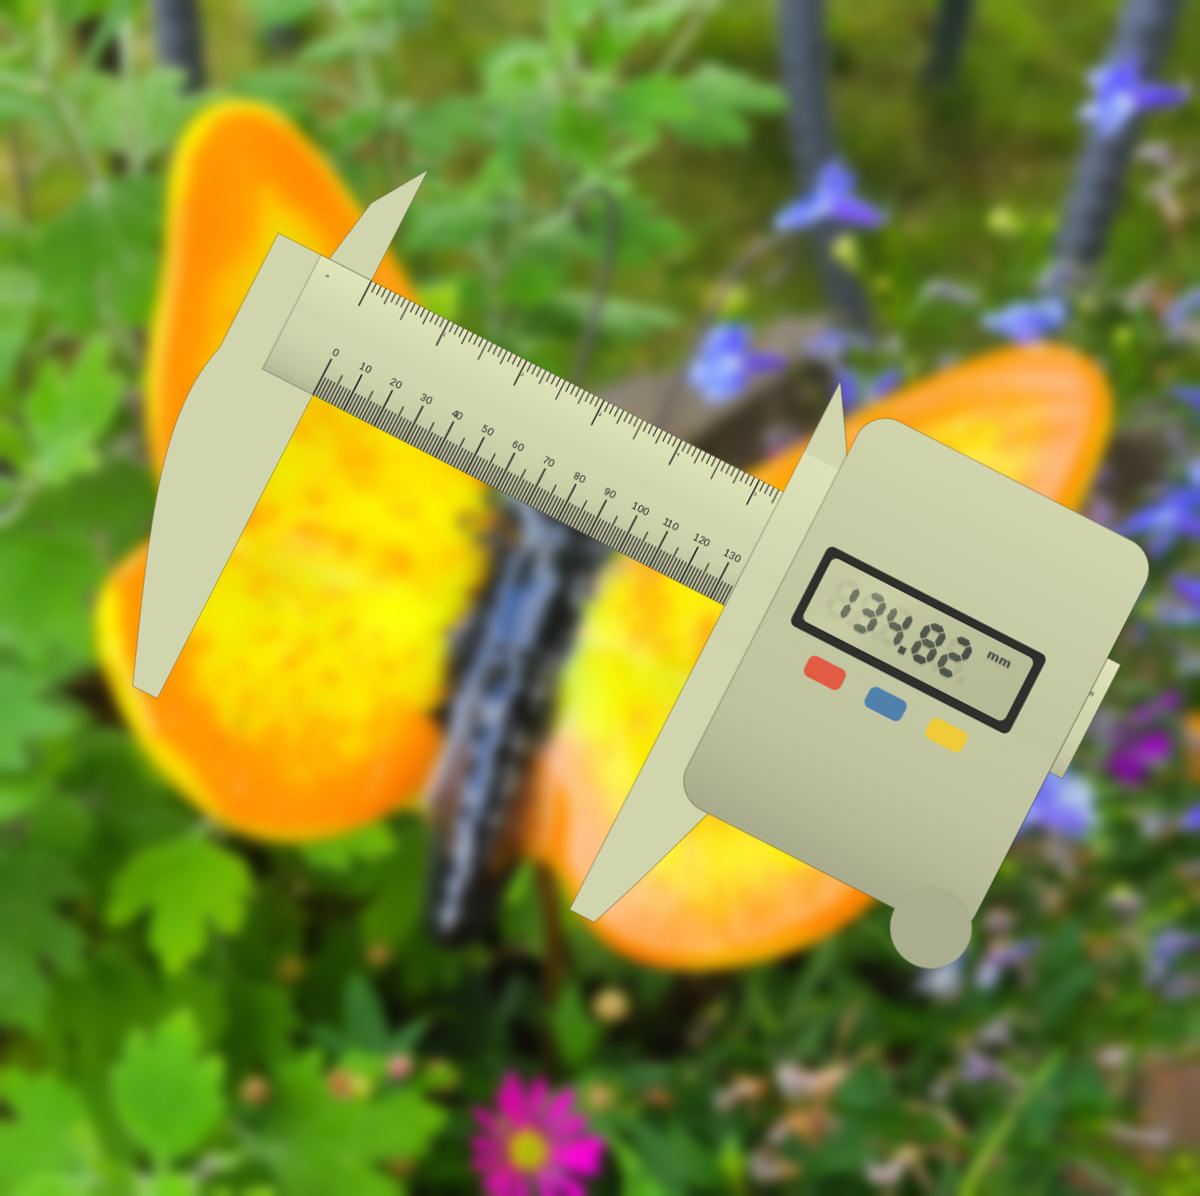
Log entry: 134.82mm
